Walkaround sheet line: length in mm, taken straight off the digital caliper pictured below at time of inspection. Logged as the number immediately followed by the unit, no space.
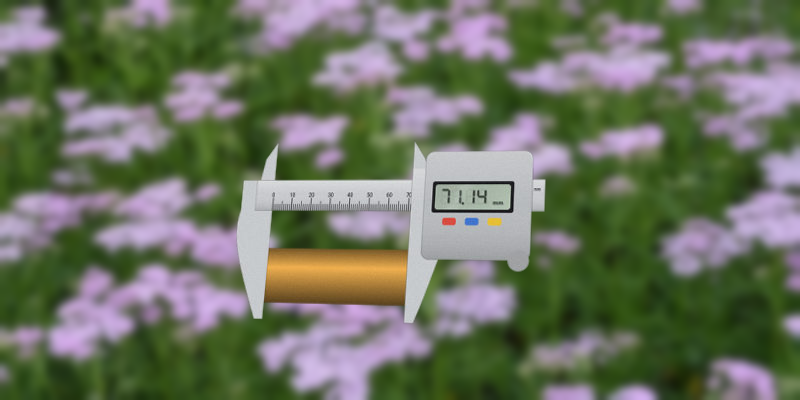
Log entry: 71.14mm
